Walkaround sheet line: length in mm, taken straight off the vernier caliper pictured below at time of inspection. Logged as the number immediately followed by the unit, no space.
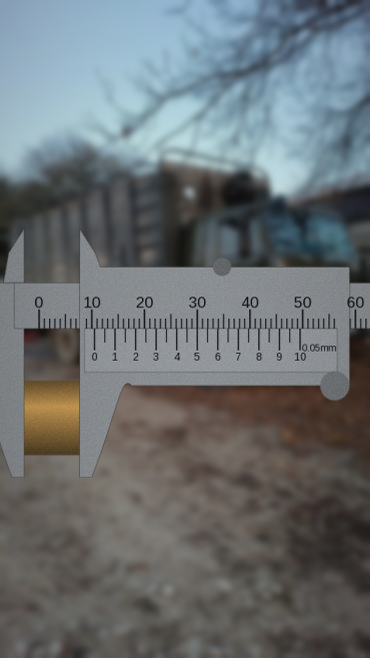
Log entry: 10.5mm
